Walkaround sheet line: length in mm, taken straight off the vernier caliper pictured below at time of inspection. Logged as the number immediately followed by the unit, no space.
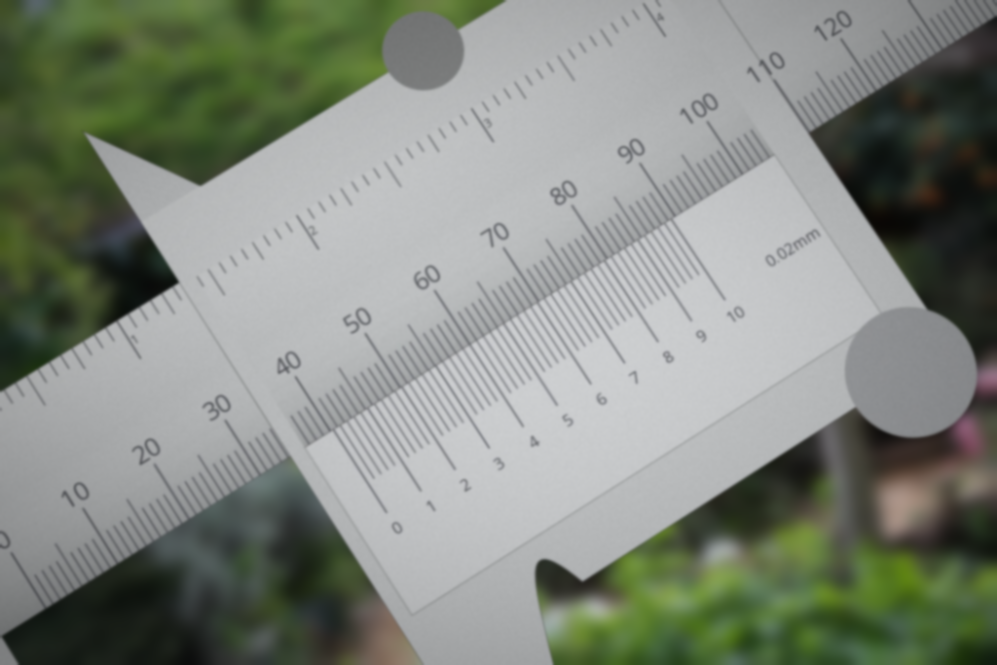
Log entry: 40.4mm
